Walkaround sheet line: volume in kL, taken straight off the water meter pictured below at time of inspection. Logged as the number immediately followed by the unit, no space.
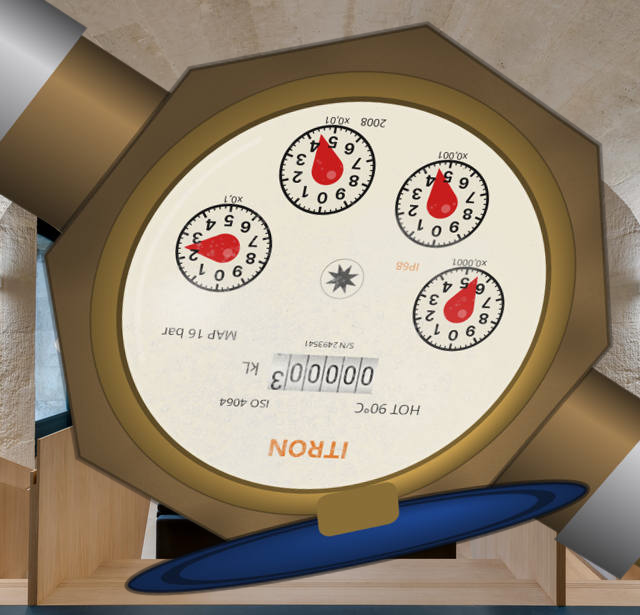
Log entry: 3.2445kL
